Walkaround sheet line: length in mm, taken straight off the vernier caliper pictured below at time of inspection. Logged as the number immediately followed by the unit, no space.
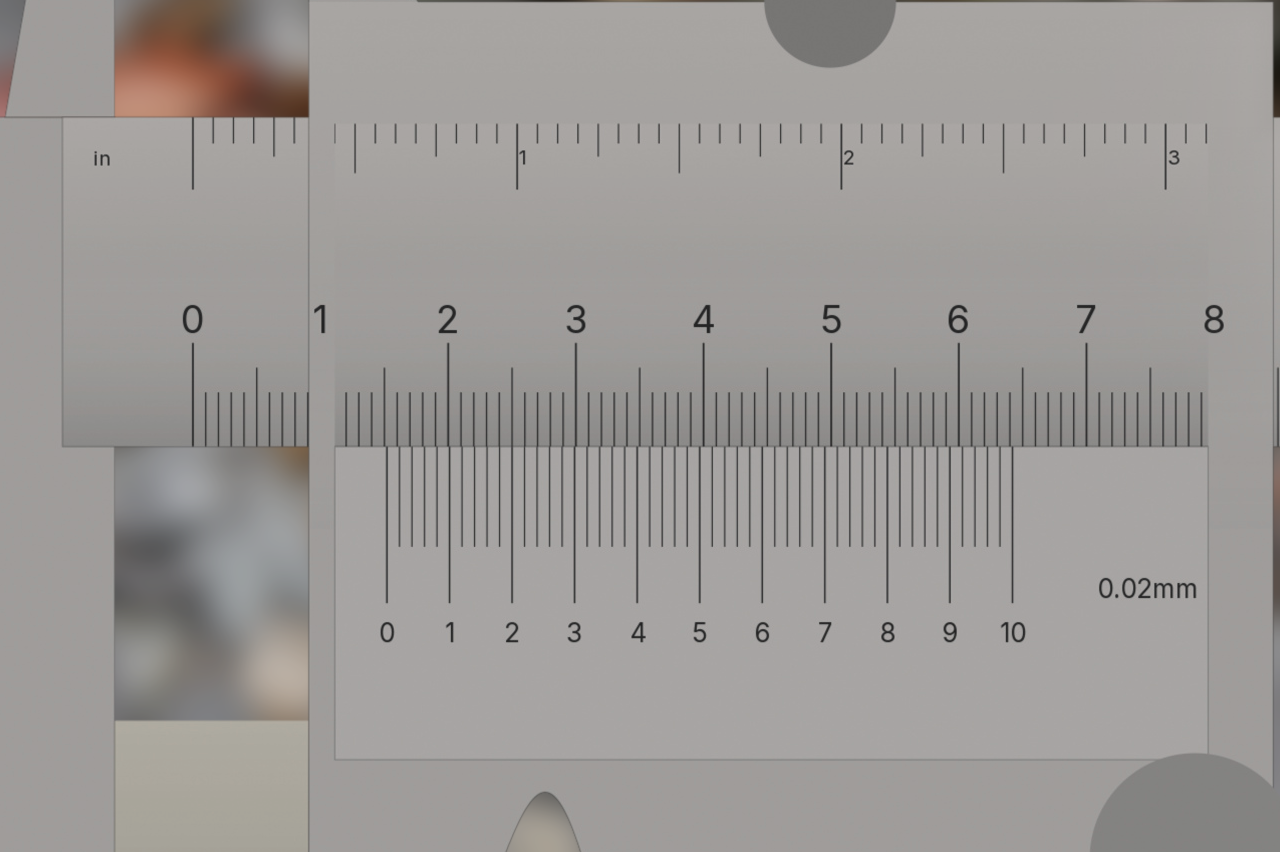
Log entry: 15.2mm
